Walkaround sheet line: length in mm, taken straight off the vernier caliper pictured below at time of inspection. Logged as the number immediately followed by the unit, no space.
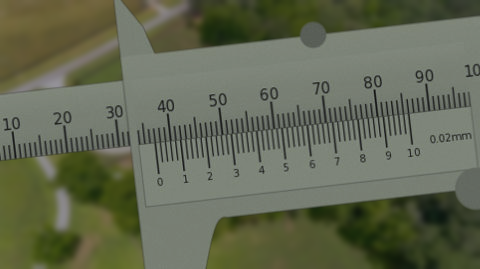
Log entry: 37.0mm
